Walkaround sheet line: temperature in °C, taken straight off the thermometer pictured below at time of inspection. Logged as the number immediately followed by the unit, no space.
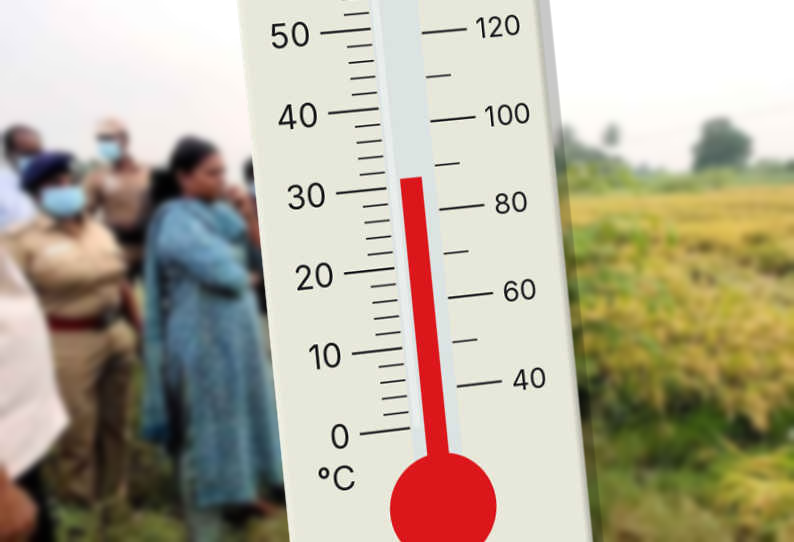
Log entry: 31°C
